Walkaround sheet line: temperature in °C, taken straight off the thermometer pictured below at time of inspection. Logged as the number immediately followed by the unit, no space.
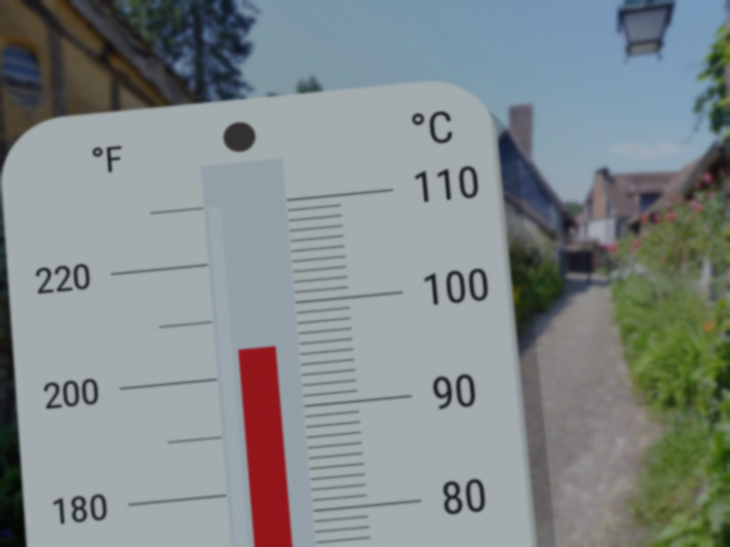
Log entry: 96°C
